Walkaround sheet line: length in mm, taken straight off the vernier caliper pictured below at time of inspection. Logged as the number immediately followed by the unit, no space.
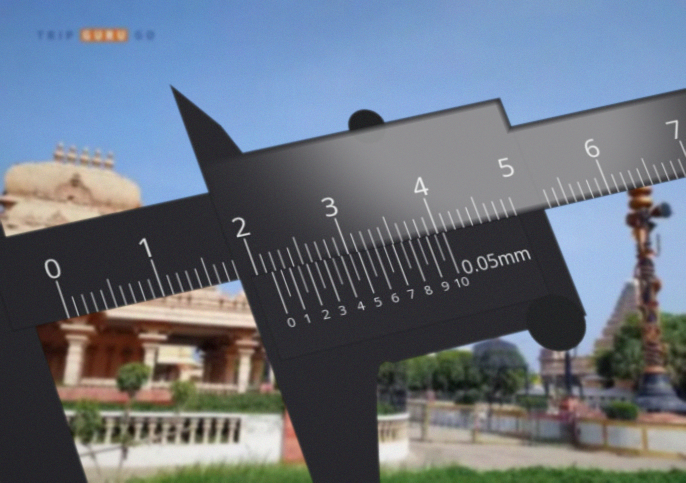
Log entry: 21.6mm
